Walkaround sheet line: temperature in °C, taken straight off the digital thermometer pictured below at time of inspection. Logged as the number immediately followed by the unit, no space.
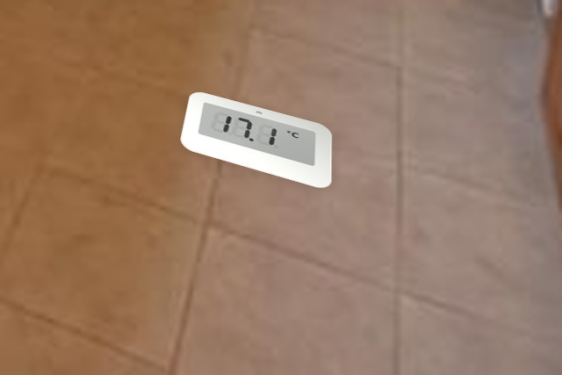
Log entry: 17.1°C
